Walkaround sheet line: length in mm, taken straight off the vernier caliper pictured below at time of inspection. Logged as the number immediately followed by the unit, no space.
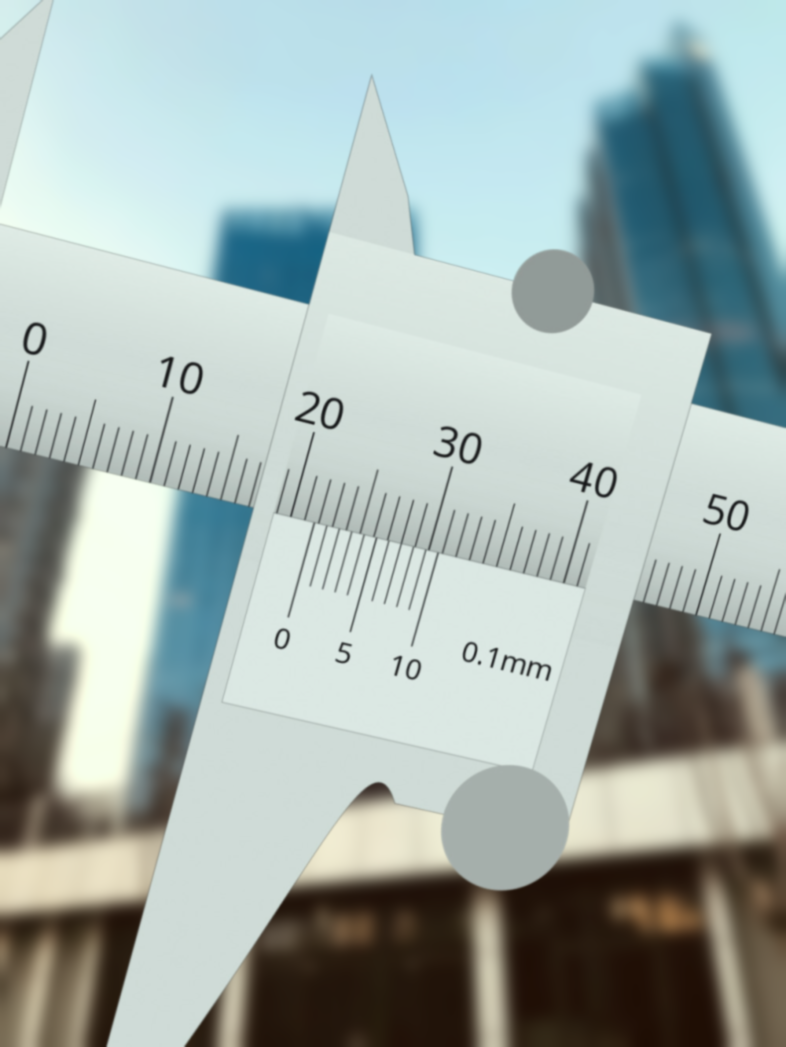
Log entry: 21.7mm
